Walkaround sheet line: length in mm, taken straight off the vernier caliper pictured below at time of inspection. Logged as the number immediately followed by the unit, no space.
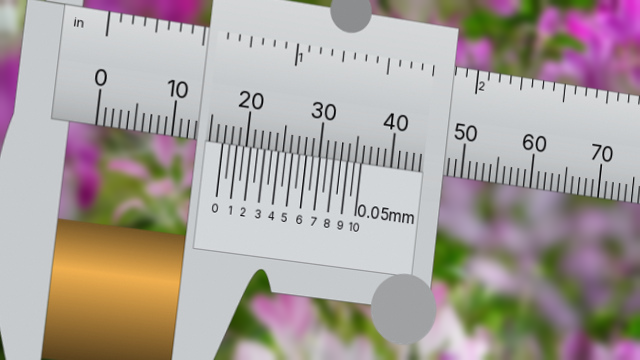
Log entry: 16.8mm
